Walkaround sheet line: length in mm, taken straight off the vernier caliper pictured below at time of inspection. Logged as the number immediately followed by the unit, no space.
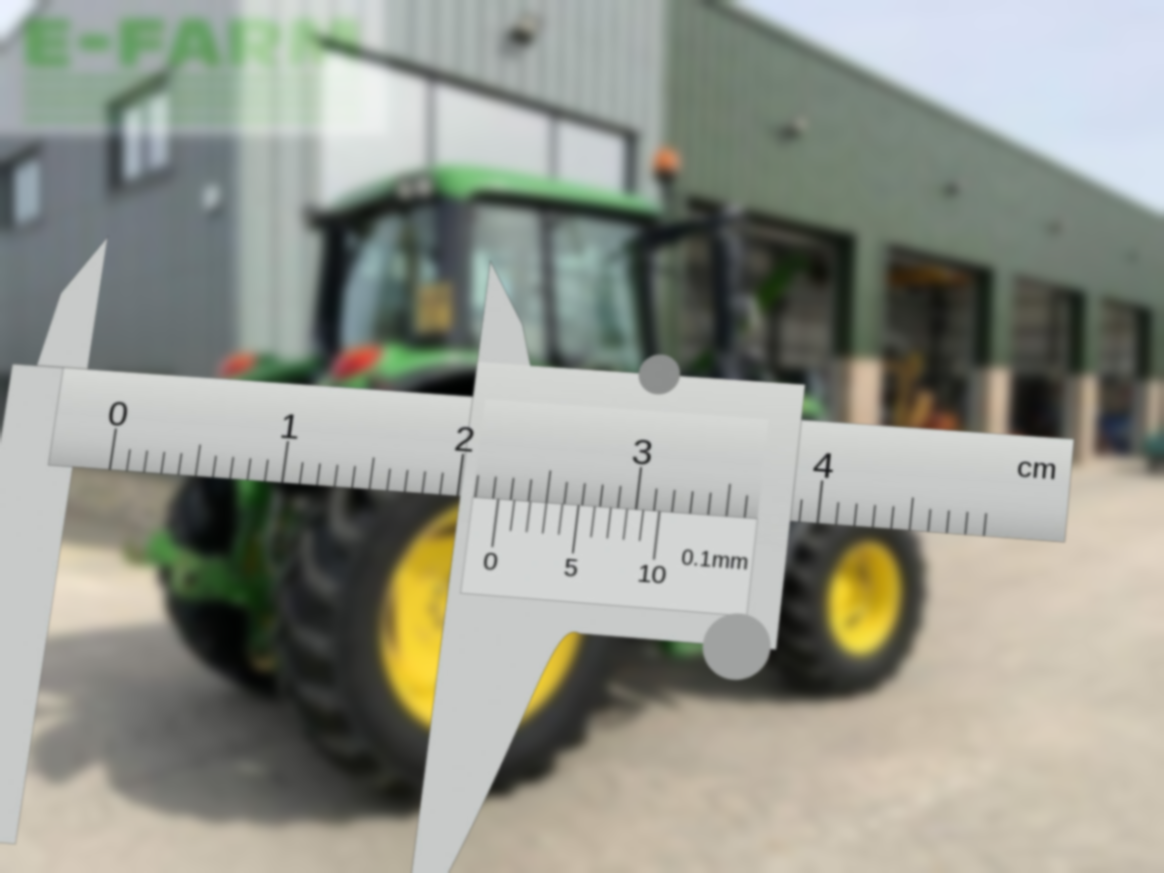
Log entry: 22.3mm
